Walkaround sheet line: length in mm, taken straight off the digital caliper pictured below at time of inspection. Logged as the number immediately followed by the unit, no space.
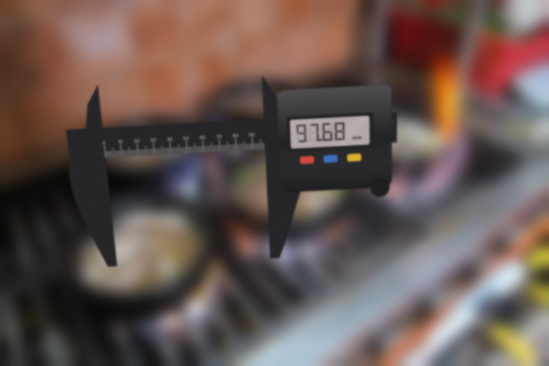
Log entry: 97.68mm
